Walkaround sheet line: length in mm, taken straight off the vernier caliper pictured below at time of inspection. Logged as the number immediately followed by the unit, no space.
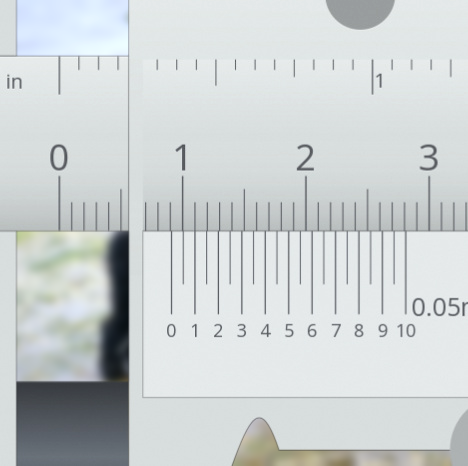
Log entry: 9.1mm
